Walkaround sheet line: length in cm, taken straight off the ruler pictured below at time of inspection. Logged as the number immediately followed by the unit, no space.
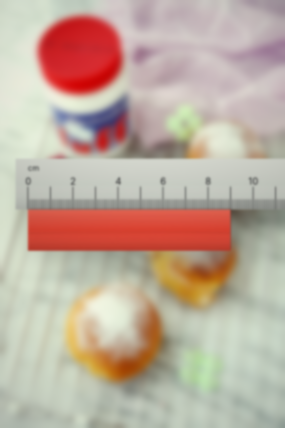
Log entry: 9cm
